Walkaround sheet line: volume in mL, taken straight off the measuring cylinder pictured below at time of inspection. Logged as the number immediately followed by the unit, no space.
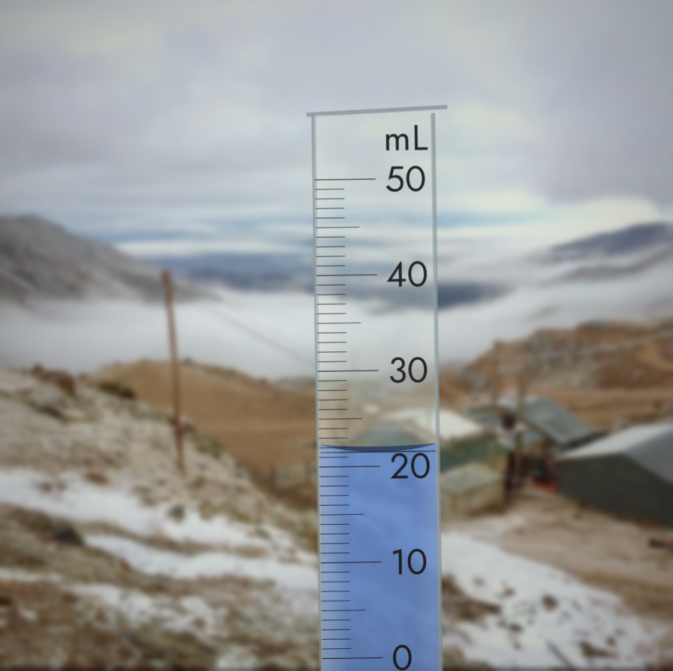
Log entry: 21.5mL
